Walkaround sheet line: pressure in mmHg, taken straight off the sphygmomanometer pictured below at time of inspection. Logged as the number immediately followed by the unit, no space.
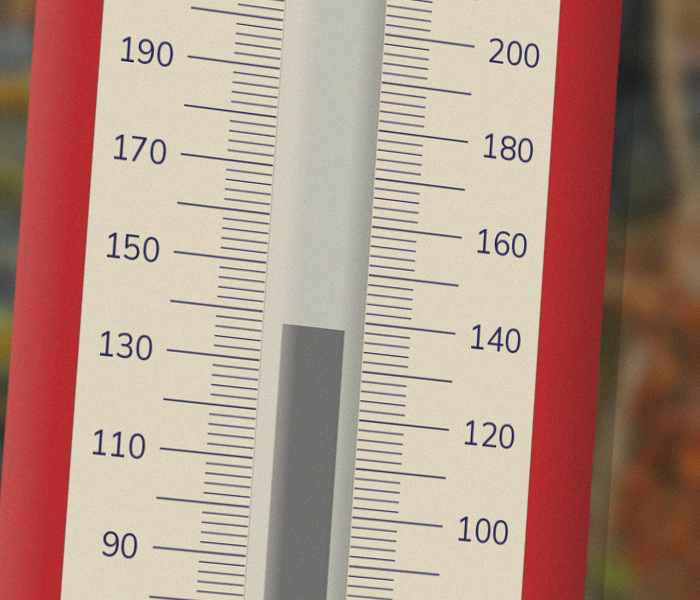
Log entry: 138mmHg
